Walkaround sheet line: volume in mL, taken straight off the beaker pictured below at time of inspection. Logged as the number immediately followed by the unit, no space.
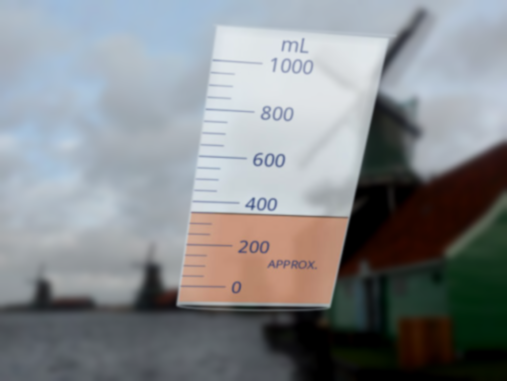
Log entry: 350mL
